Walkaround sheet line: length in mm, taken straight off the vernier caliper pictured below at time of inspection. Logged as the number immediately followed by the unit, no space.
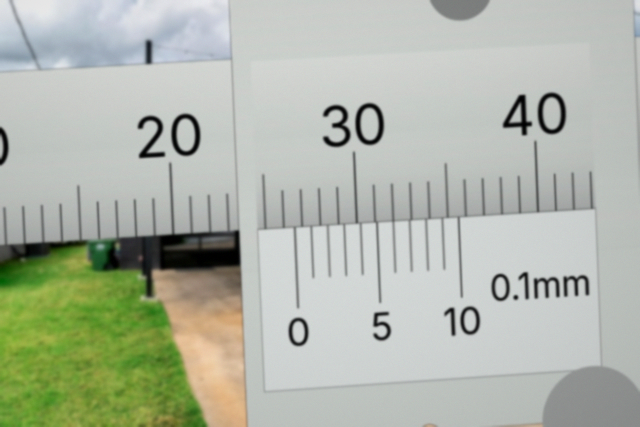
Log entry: 26.6mm
